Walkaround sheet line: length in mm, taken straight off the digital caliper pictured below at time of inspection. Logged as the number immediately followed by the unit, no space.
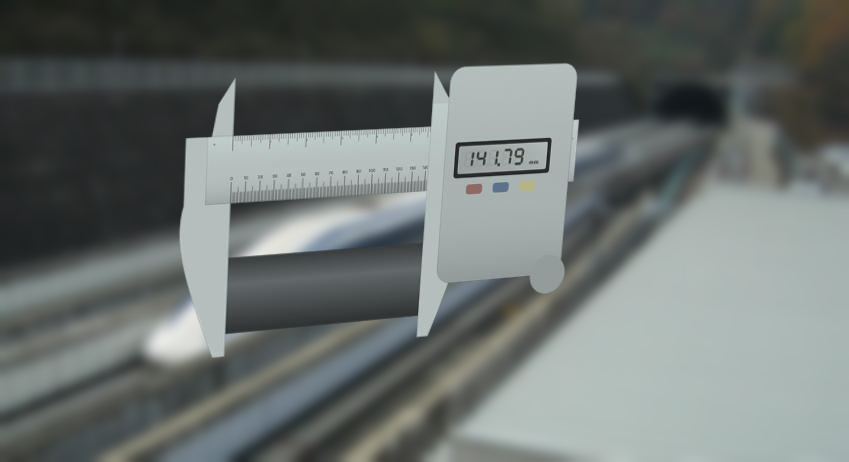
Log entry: 141.79mm
